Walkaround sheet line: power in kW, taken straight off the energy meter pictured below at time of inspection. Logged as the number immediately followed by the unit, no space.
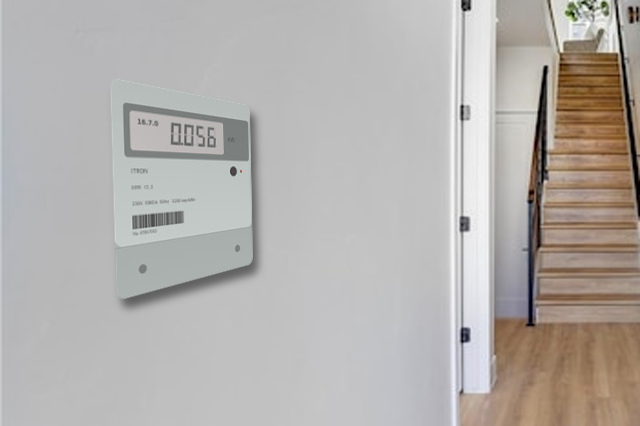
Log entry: 0.056kW
